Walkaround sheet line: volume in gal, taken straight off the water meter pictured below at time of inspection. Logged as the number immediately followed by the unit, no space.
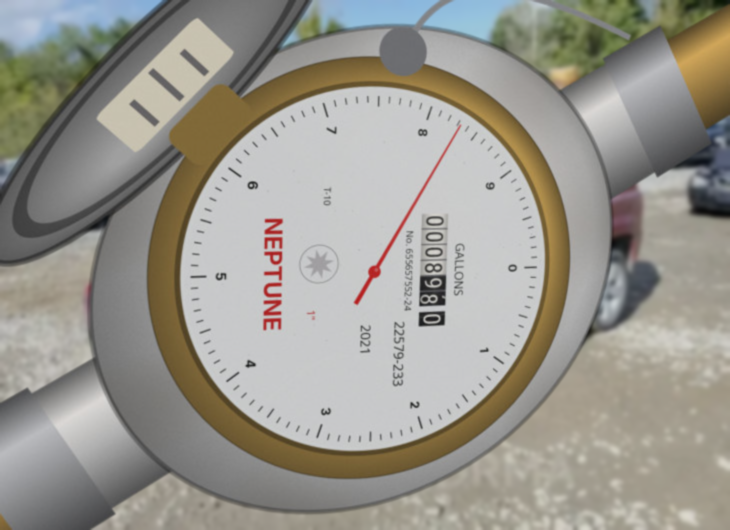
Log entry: 8978.3gal
